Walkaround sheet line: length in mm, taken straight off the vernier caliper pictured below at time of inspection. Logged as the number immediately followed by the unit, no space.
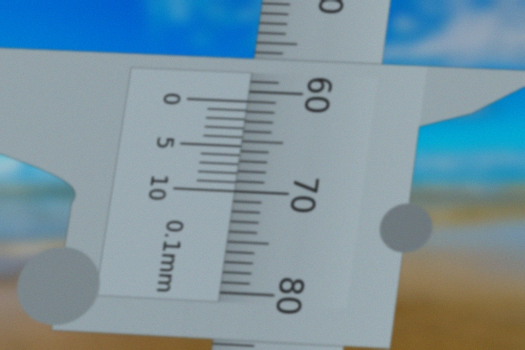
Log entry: 61.0mm
